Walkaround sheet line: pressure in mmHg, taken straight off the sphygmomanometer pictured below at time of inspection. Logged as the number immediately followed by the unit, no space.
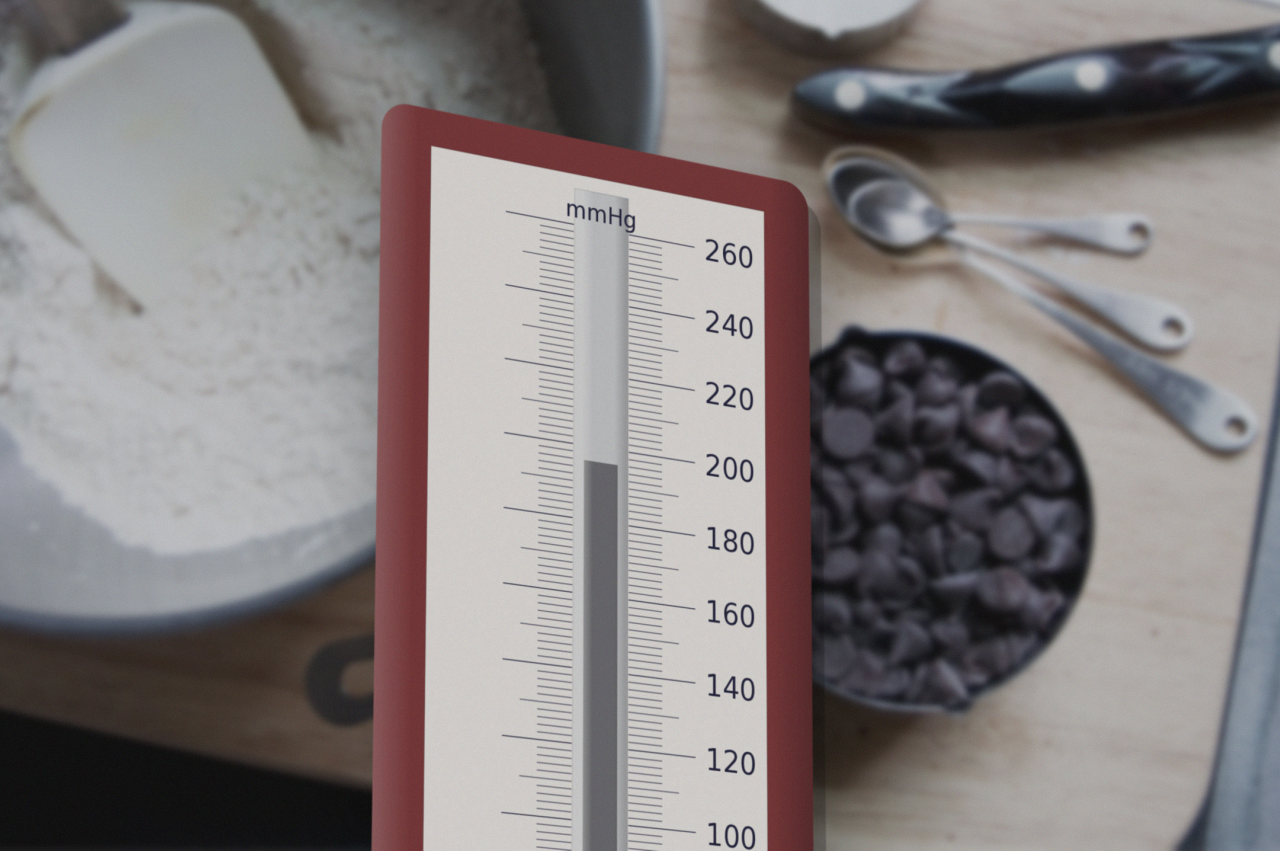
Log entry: 196mmHg
